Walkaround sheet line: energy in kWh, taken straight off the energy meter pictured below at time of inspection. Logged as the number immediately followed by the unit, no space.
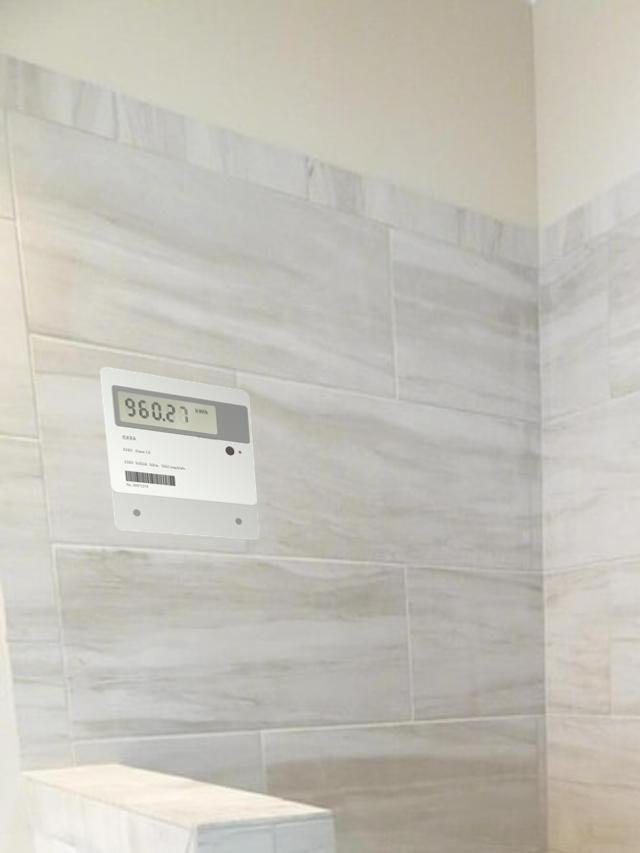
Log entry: 960.27kWh
